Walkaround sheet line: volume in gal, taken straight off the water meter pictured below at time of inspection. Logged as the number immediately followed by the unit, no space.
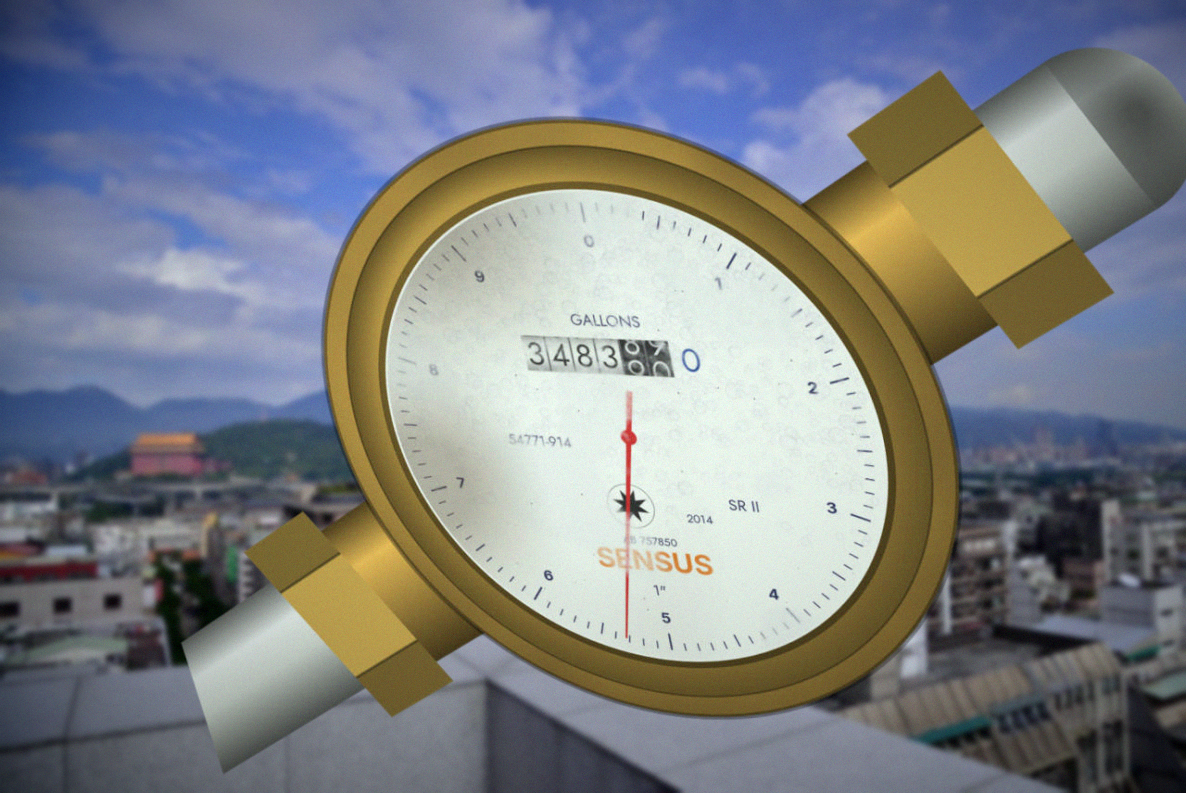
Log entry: 3483895.3gal
